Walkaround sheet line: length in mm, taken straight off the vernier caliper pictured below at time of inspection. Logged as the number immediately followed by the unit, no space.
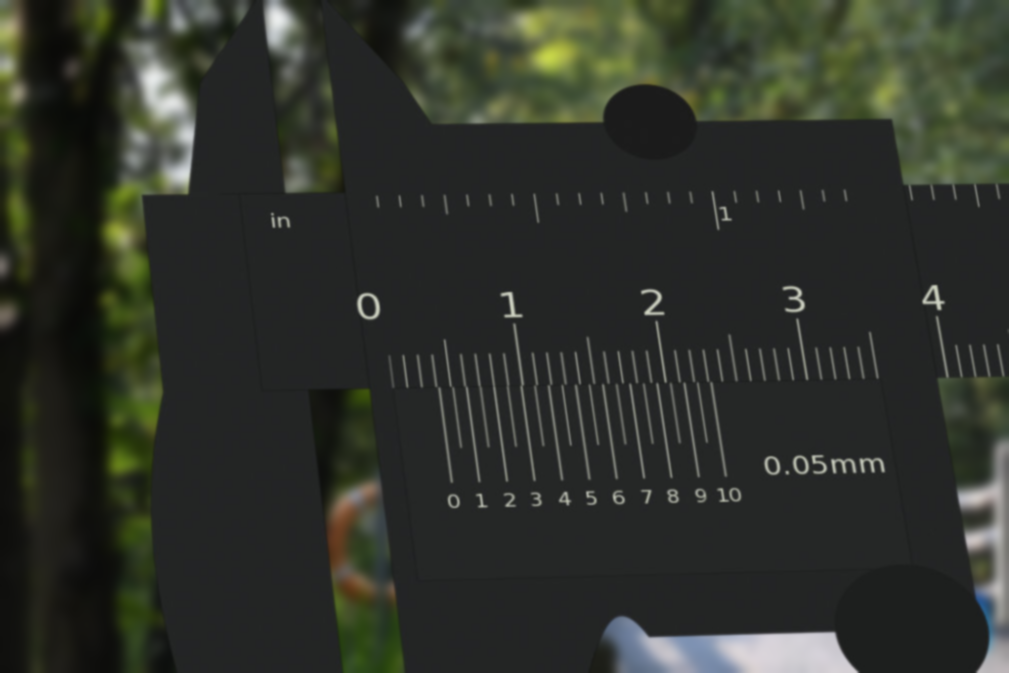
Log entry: 4.2mm
